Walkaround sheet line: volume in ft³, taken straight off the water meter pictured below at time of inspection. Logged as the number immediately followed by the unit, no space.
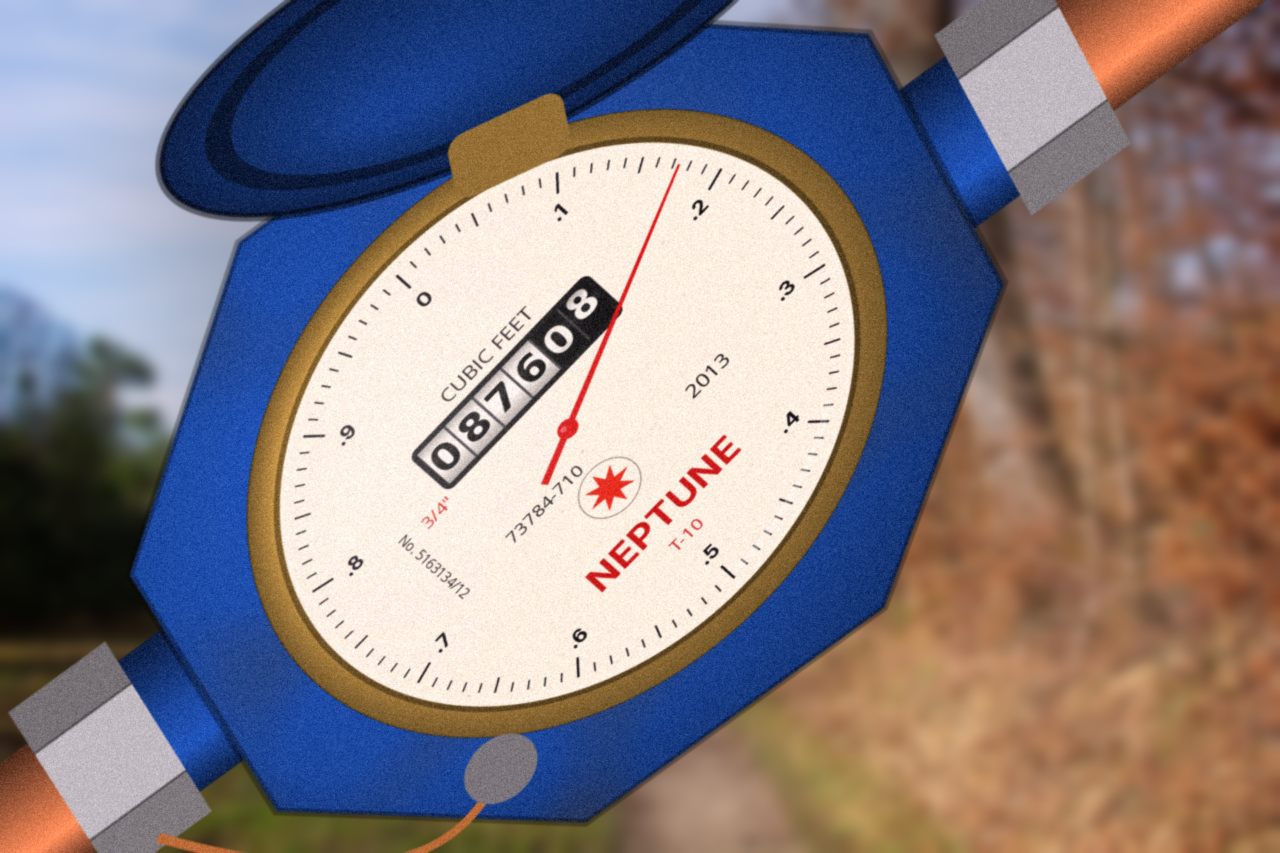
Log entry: 87608.17ft³
